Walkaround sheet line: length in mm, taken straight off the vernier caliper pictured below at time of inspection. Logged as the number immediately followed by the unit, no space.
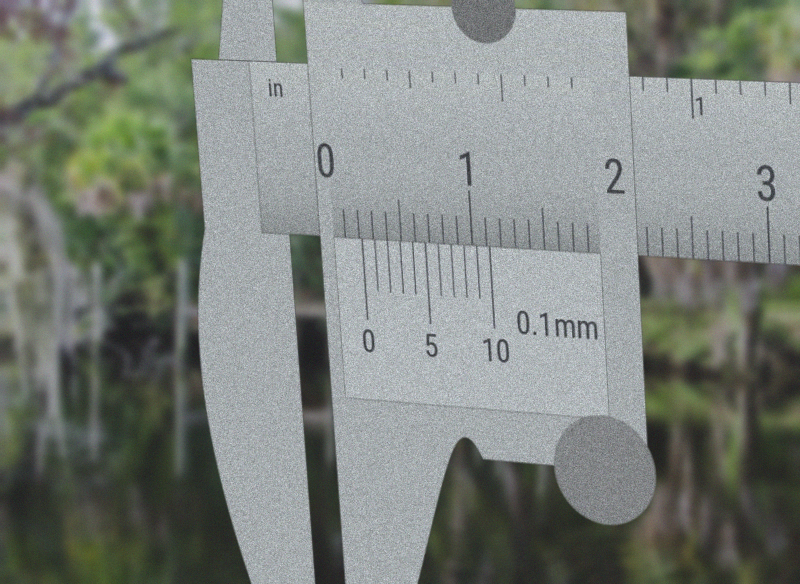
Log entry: 2.2mm
